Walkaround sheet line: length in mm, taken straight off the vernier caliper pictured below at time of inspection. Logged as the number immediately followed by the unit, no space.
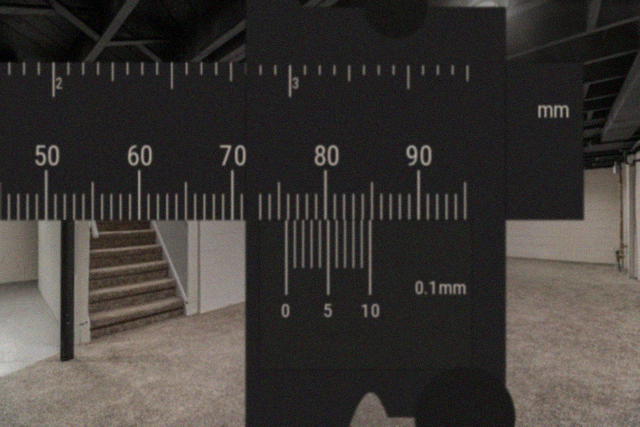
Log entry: 75.8mm
